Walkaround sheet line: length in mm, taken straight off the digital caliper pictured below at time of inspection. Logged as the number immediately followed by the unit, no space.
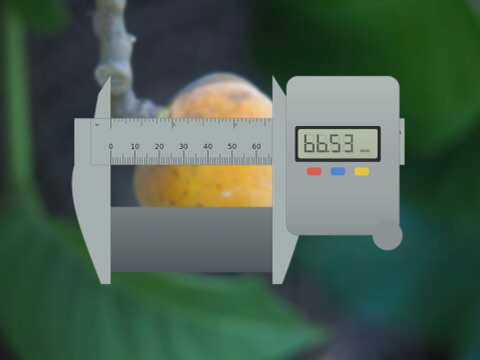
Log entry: 66.53mm
